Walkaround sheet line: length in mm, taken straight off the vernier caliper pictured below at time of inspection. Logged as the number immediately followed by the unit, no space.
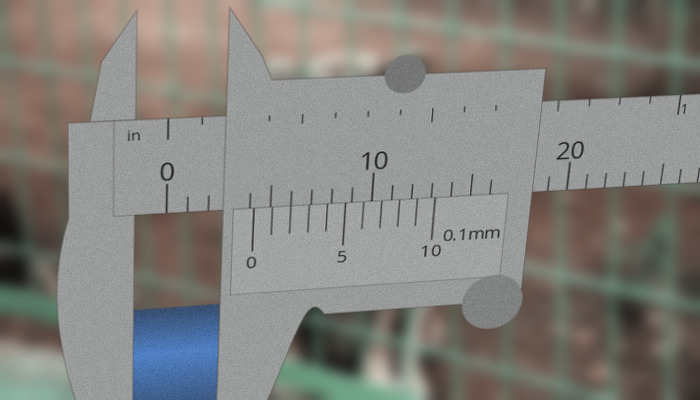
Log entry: 4.2mm
